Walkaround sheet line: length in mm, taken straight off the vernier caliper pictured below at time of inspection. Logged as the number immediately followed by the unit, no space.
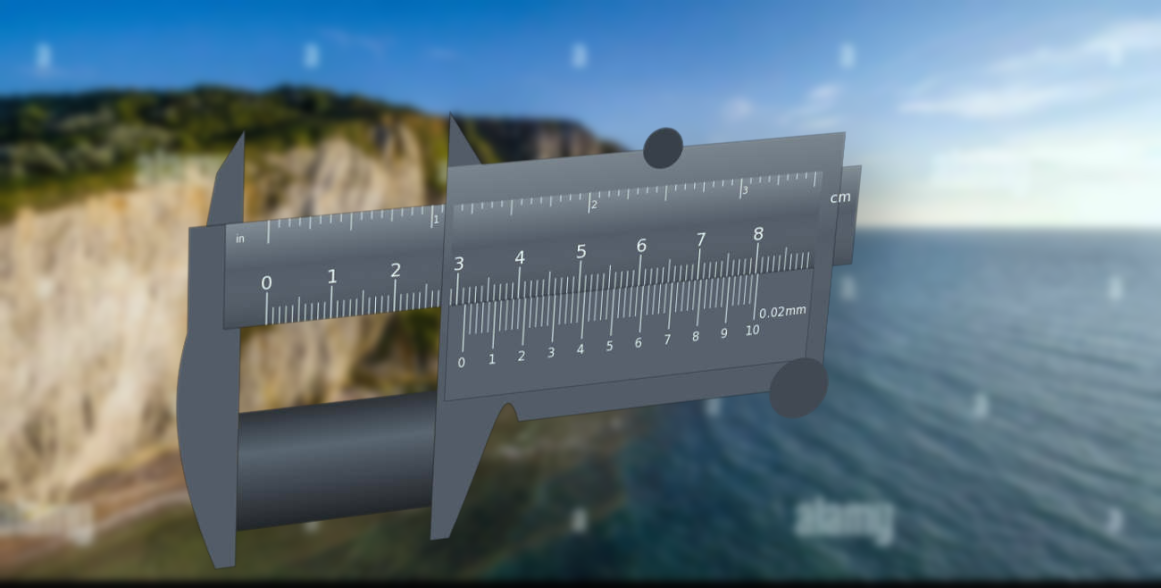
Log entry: 31.4mm
